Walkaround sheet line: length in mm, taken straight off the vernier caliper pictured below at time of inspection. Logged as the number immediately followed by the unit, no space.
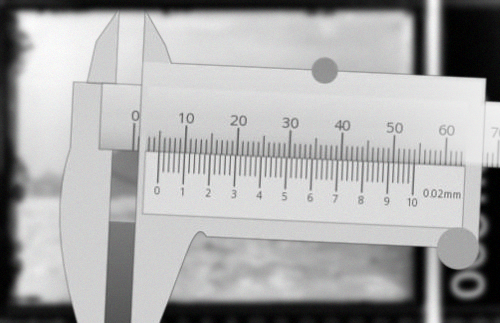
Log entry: 5.0mm
